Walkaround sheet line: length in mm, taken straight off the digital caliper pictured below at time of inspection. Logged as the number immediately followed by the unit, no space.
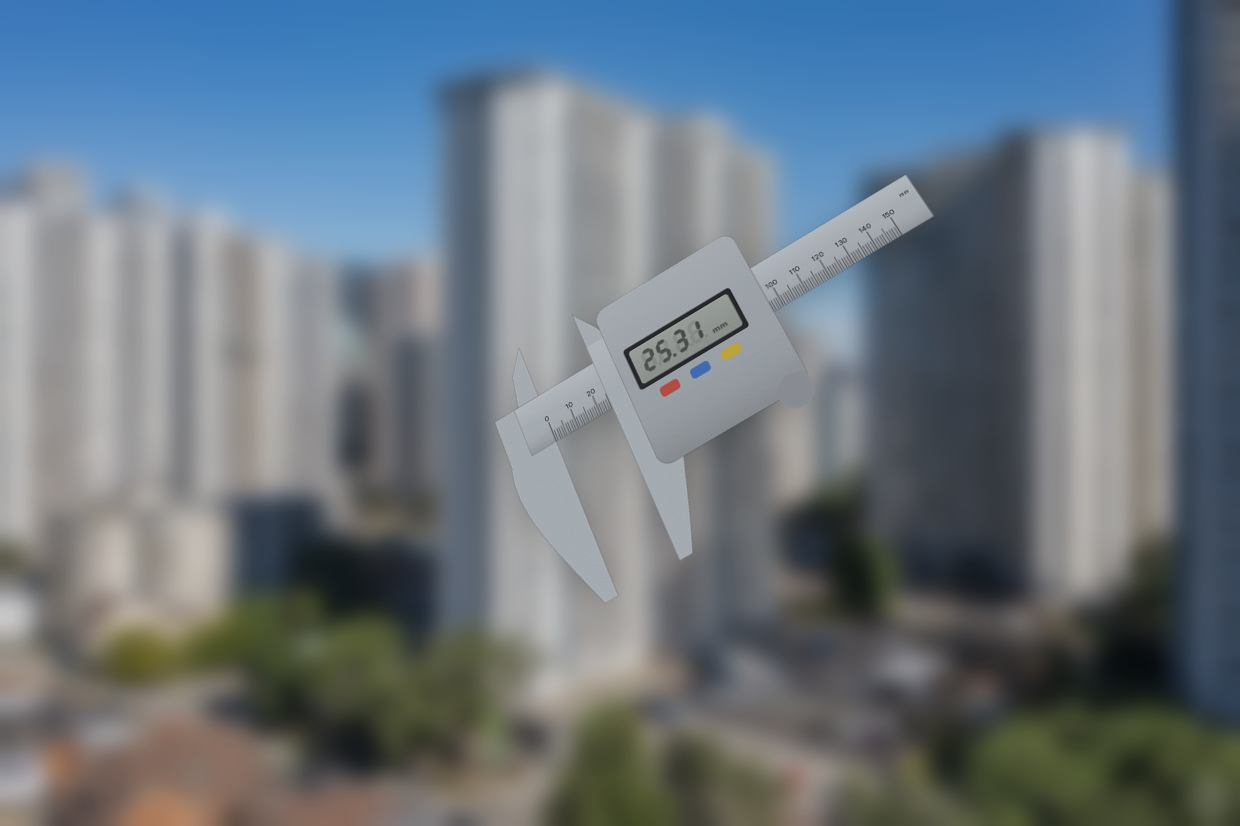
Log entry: 25.31mm
